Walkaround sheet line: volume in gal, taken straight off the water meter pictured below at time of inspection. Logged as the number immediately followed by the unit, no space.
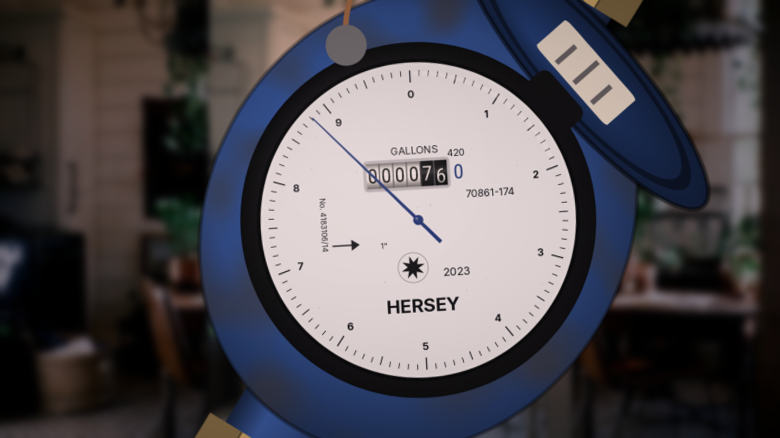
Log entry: 758.8gal
